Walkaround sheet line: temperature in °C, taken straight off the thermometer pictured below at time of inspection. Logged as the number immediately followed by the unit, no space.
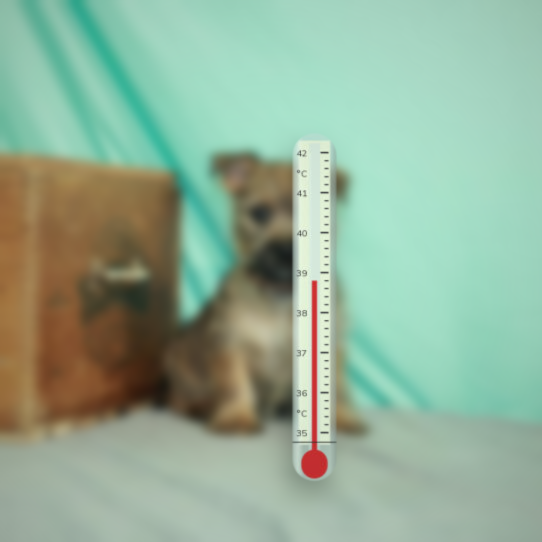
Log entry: 38.8°C
